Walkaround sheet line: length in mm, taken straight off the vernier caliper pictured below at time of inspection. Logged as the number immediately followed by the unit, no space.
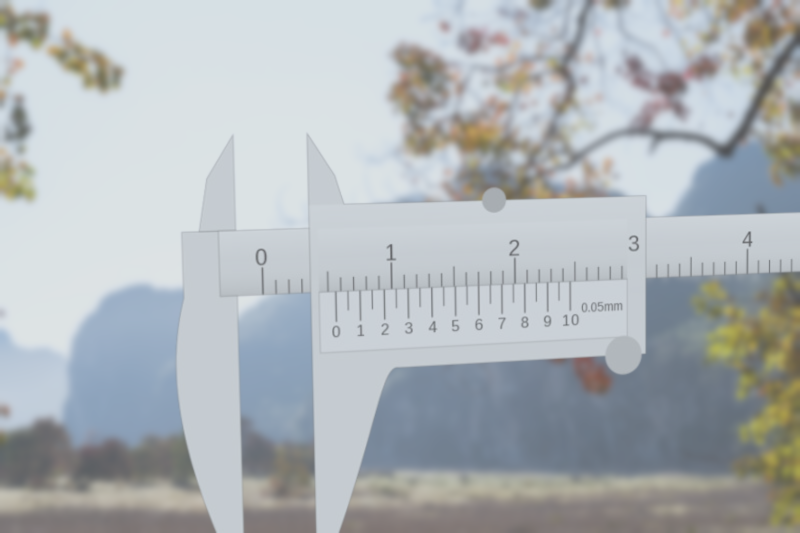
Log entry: 5.6mm
